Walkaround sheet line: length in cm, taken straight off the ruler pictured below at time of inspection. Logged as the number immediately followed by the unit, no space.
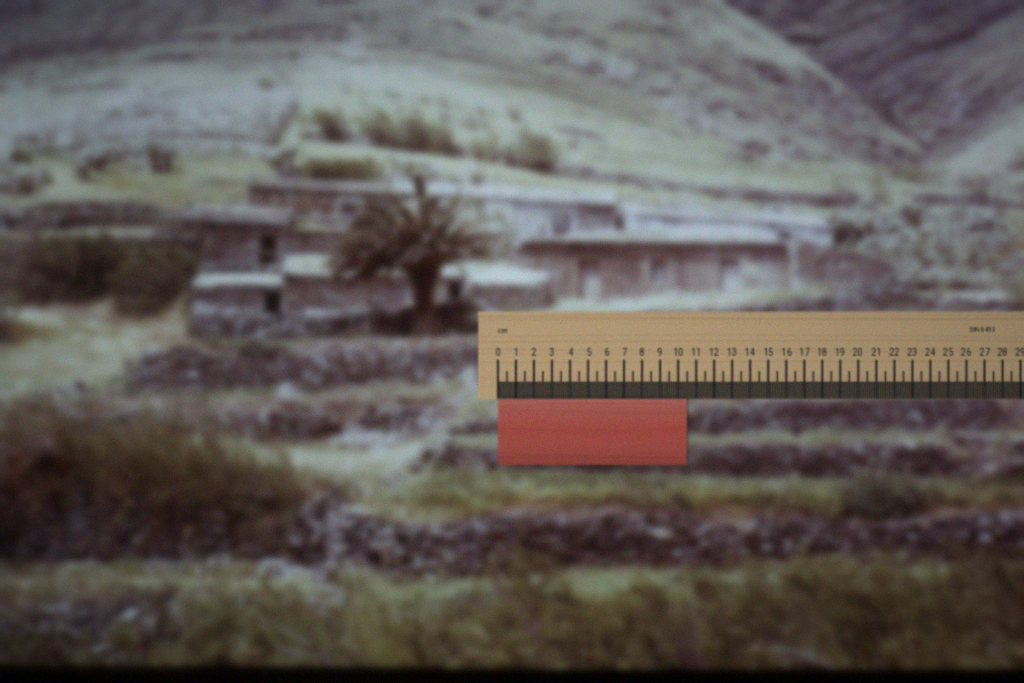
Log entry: 10.5cm
